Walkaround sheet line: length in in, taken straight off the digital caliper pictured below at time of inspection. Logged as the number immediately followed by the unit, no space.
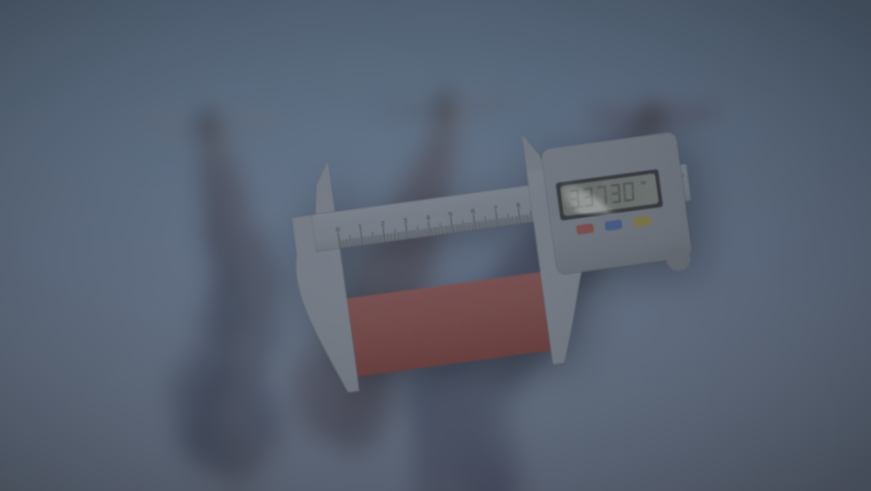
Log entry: 3.3730in
